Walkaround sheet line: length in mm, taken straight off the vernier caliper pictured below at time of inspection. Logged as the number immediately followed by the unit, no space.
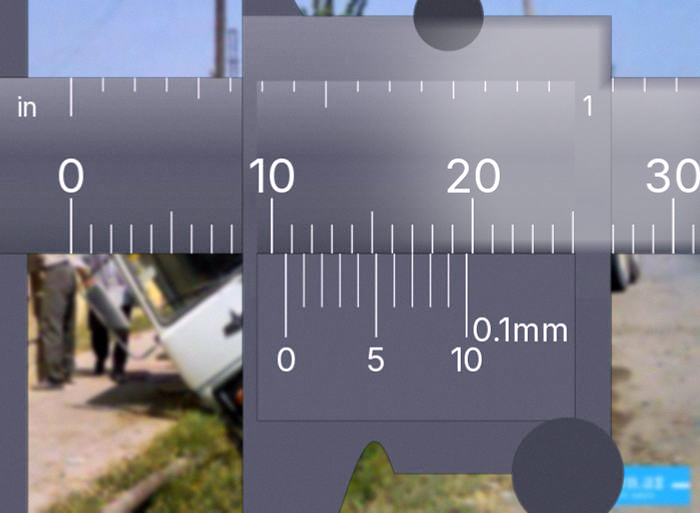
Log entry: 10.7mm
